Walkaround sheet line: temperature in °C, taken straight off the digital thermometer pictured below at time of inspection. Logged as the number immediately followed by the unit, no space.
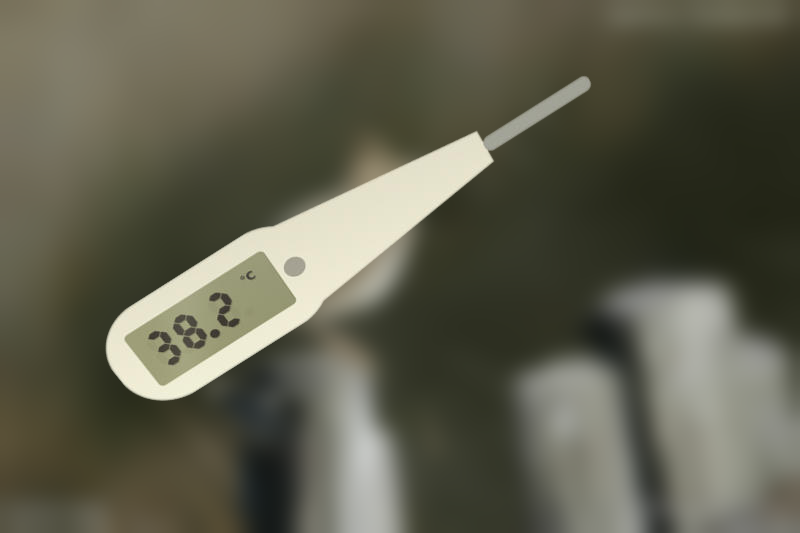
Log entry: 38.2°C
